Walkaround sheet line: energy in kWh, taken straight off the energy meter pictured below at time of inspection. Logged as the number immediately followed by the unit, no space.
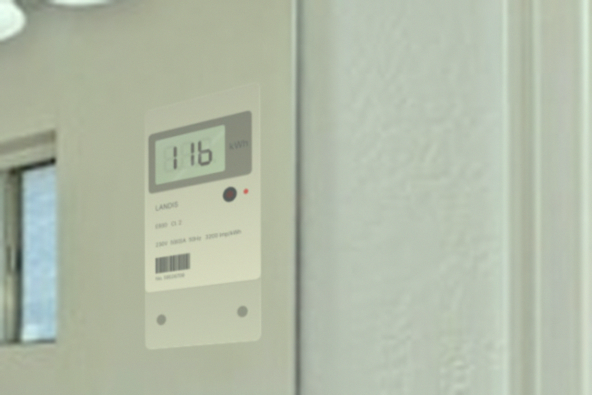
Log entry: 116kWh
